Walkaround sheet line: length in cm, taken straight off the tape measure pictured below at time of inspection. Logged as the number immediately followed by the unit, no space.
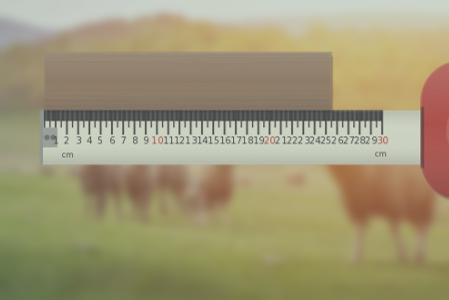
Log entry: 25.5cm
